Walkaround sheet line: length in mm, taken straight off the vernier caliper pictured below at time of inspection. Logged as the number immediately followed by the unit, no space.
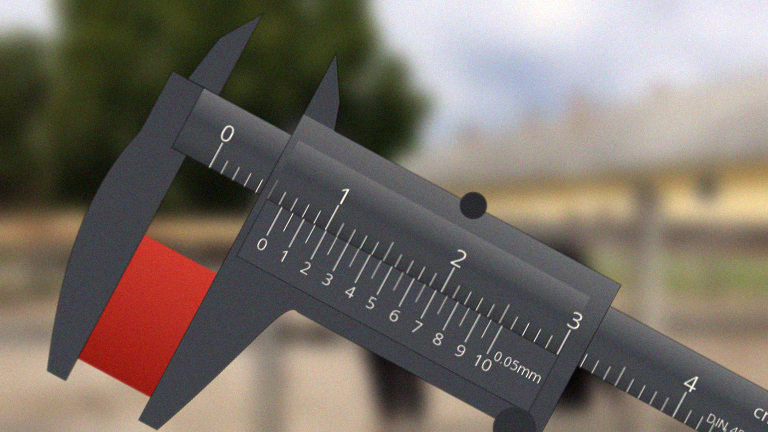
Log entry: 6.3mm
